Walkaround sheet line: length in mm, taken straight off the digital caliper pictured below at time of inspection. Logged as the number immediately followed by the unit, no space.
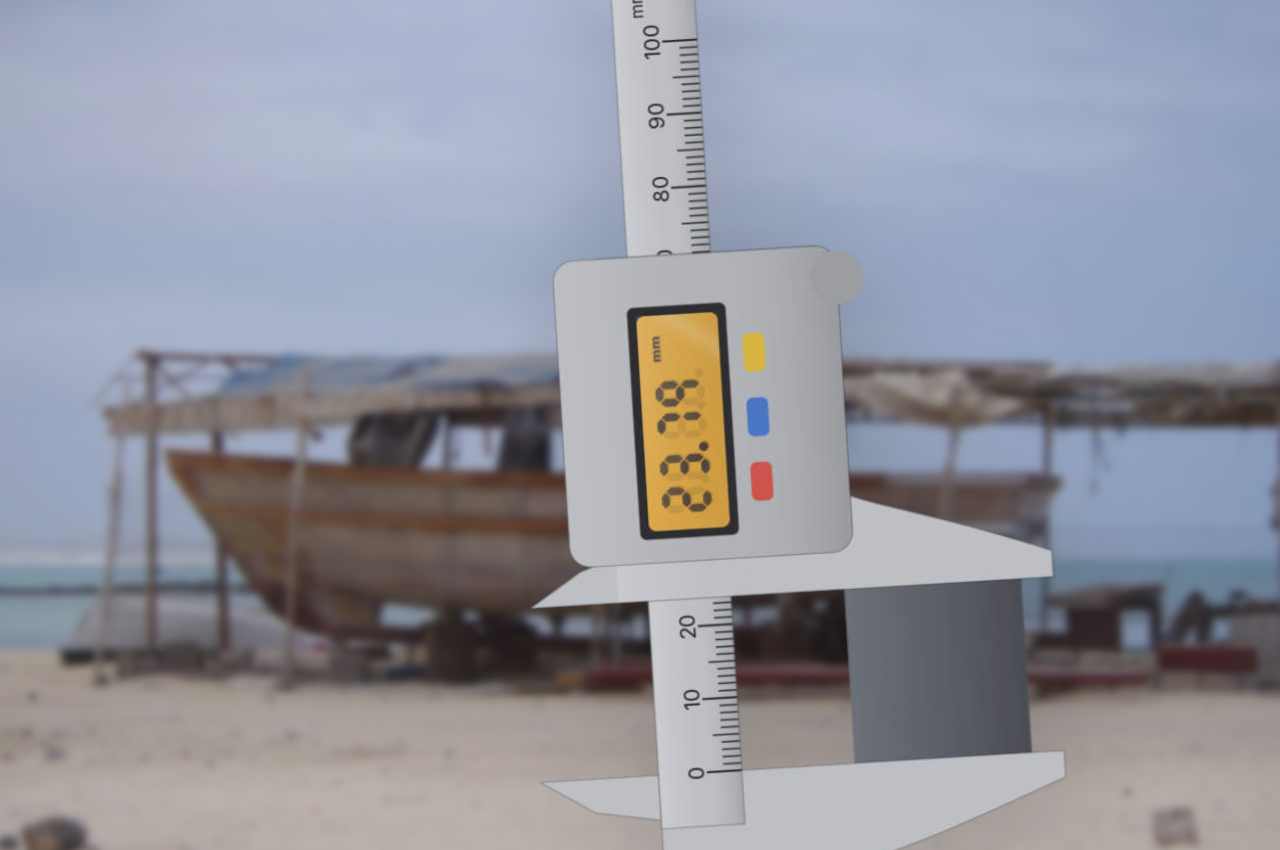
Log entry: 23.79mm
